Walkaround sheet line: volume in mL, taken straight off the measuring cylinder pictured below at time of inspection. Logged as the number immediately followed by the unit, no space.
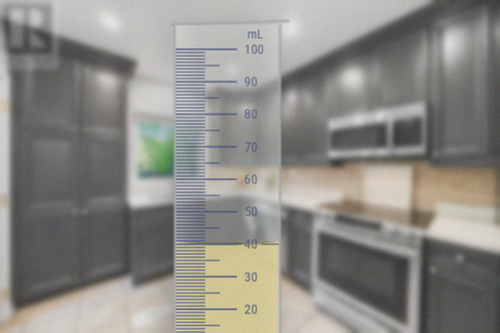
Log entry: 40mL
